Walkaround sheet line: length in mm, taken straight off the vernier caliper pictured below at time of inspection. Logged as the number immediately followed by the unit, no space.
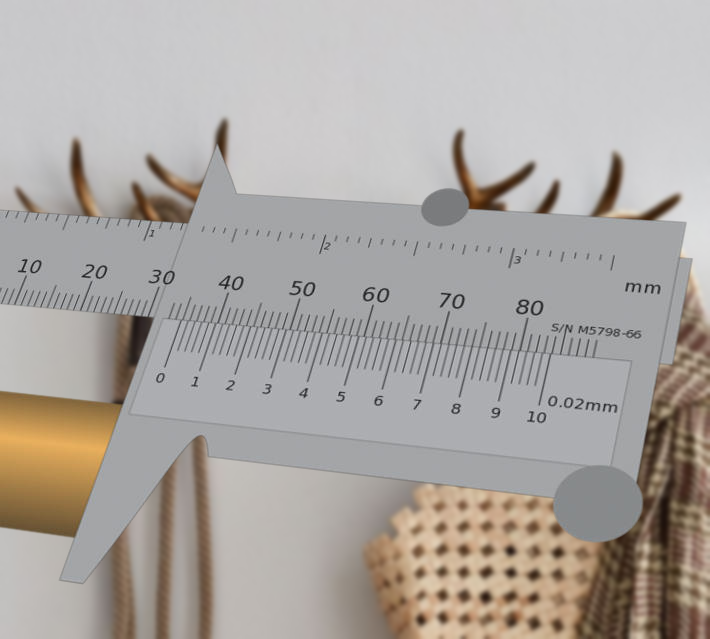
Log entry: 34.8mm
